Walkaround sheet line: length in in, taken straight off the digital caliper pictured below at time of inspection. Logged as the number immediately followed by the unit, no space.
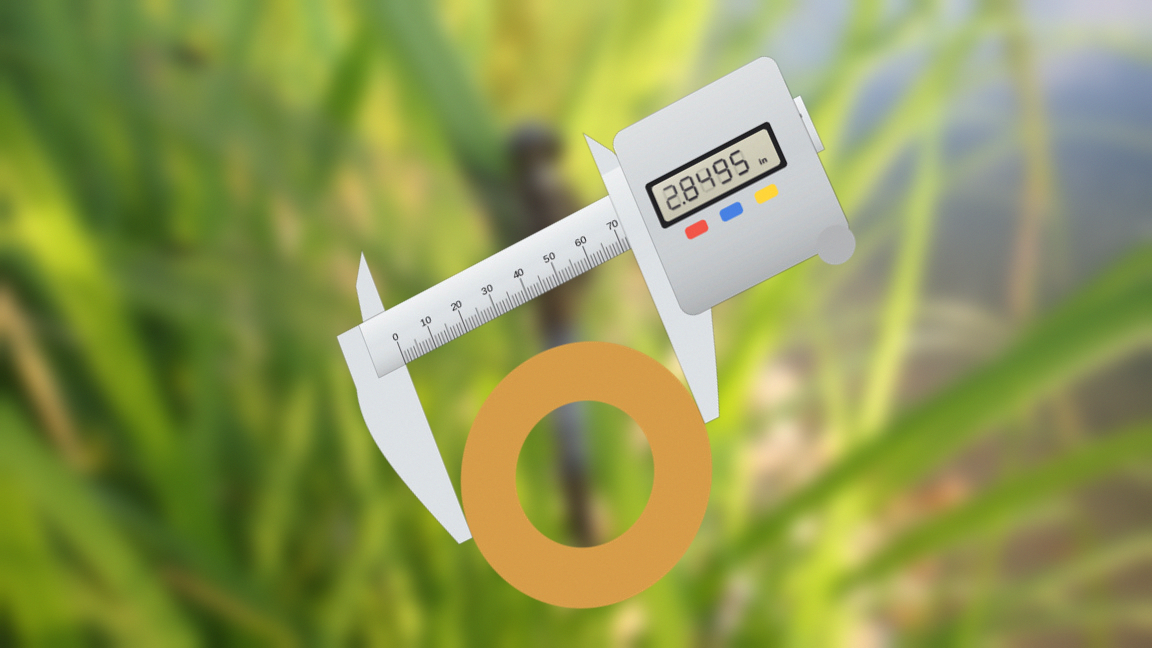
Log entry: 2.8495in
